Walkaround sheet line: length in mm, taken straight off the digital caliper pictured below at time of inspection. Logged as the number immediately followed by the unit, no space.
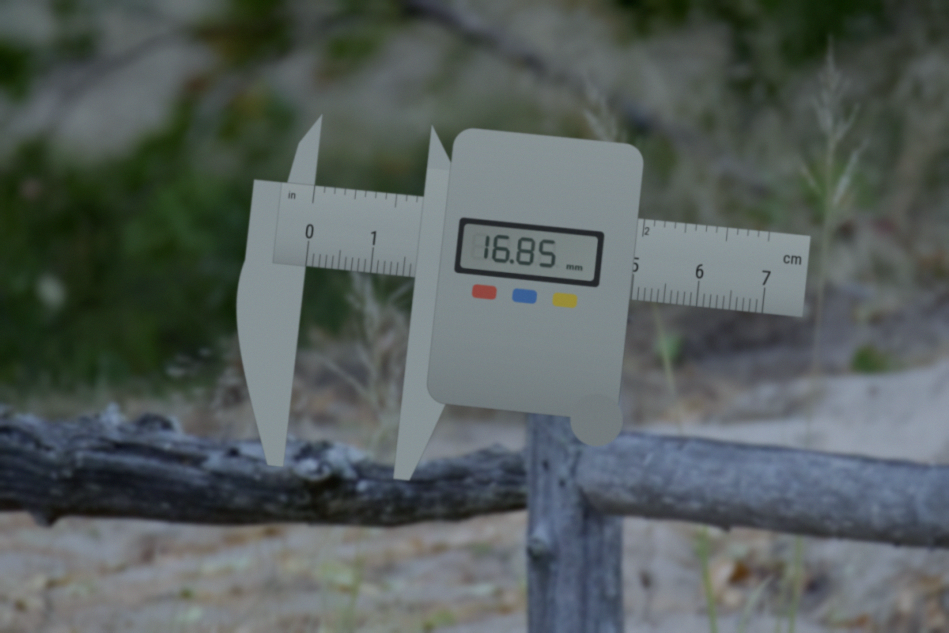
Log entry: 16.85mm
